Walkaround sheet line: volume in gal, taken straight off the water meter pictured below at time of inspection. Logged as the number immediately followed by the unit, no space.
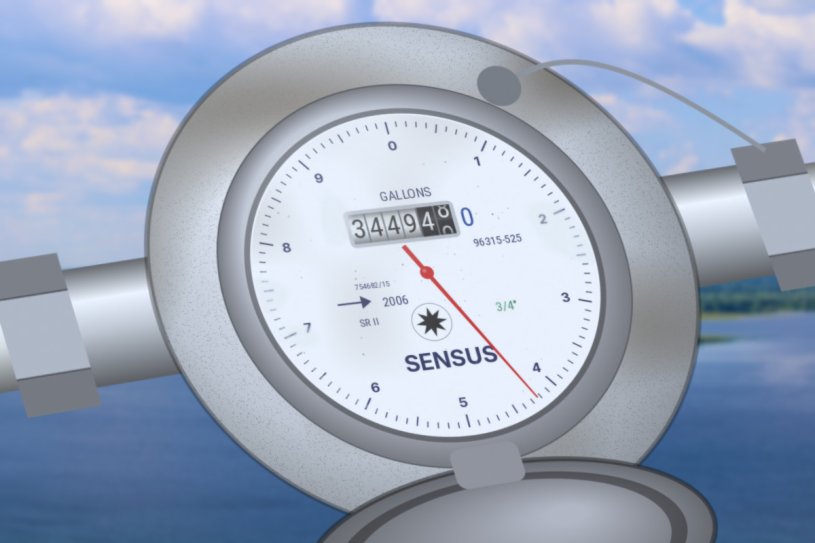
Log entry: 3449484.2gal
